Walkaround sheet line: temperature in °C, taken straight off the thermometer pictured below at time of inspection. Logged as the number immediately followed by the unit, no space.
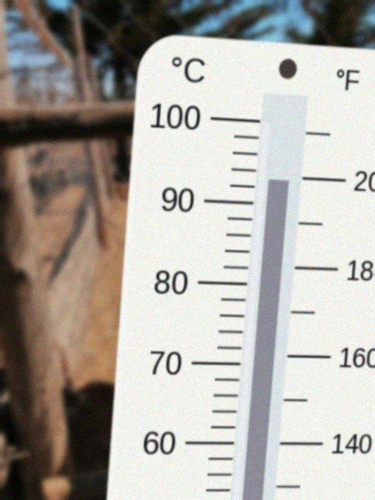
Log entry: 93°C
